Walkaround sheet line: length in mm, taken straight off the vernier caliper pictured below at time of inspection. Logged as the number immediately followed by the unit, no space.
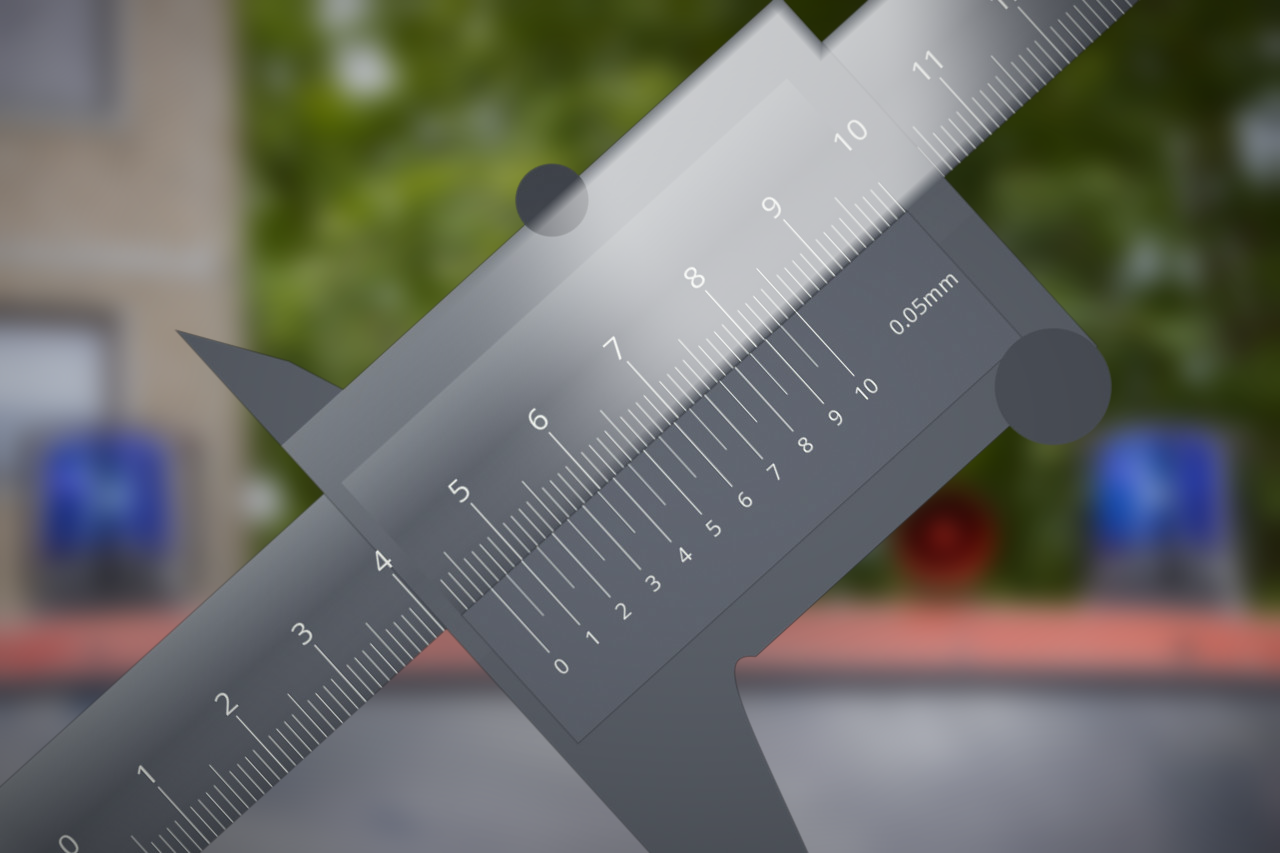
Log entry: 46.0mm
